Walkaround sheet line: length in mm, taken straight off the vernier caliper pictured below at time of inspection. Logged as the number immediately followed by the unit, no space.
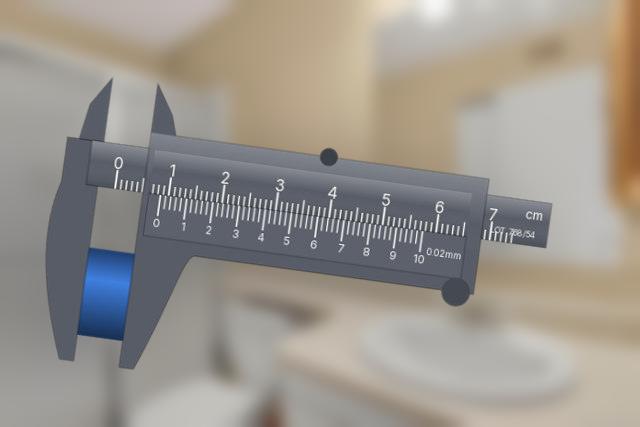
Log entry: 8.5mm
